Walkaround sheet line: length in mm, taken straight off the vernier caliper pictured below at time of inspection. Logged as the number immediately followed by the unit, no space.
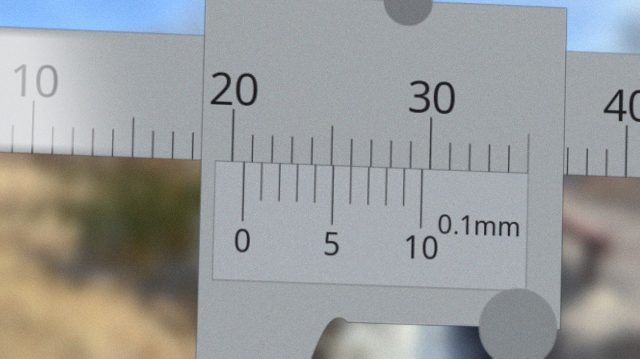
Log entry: 20.6mm
